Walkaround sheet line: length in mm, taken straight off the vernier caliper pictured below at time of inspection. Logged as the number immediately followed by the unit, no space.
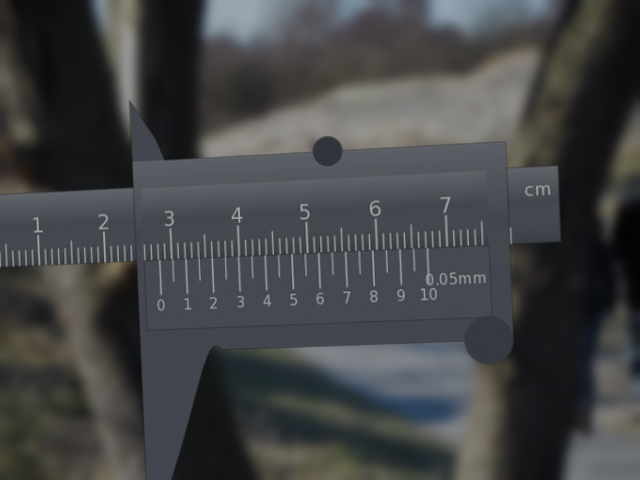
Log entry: 28.2mm
